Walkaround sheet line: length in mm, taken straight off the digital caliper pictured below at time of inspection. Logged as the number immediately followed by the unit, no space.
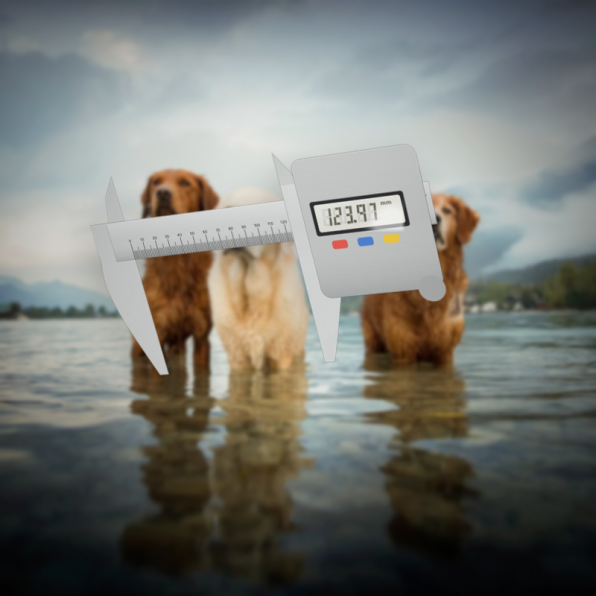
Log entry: 123.97mm
